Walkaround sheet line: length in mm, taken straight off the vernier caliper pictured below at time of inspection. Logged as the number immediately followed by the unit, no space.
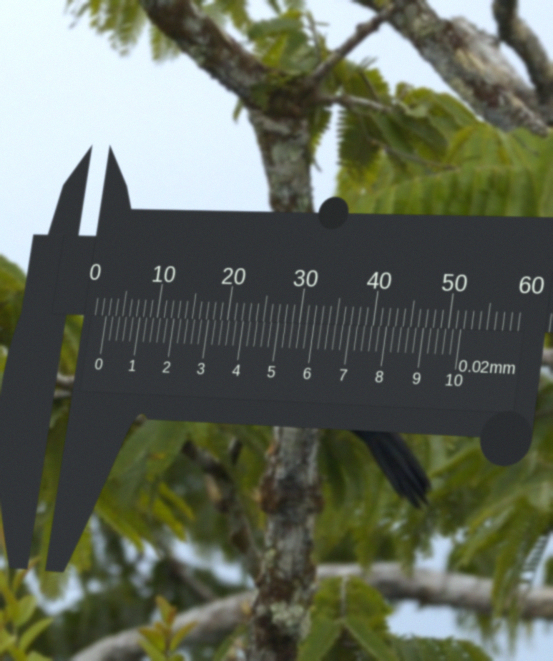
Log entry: 2.6mm
